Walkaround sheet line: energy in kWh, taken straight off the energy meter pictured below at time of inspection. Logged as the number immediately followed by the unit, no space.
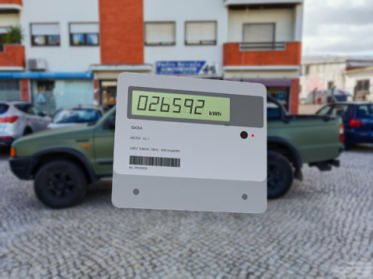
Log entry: 26592kWh
